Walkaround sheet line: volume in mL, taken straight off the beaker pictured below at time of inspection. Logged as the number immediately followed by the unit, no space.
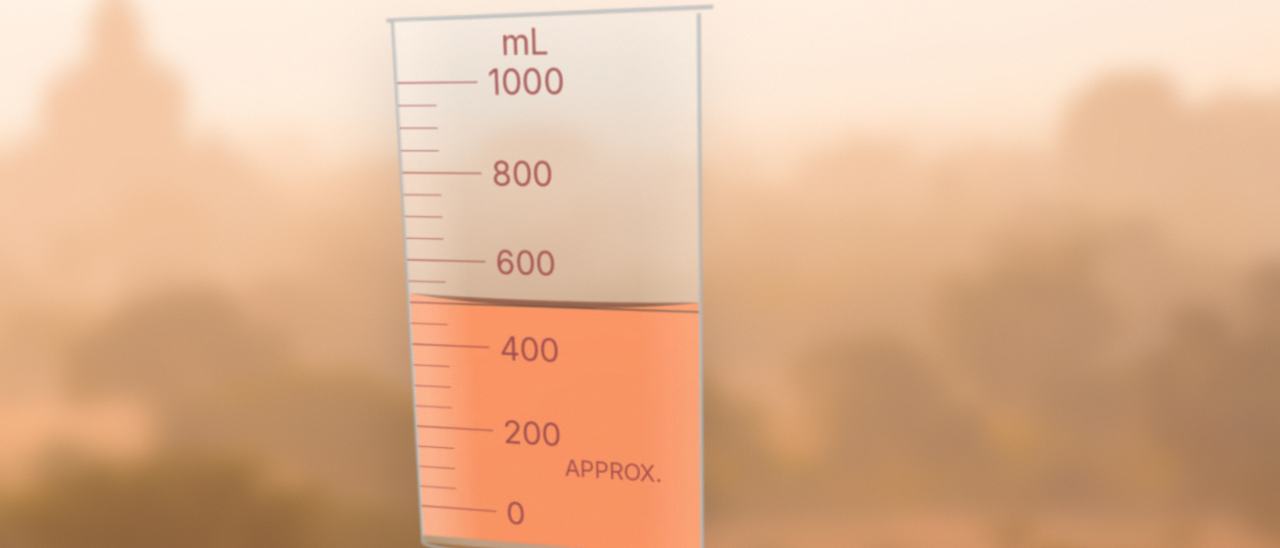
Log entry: 500mL
